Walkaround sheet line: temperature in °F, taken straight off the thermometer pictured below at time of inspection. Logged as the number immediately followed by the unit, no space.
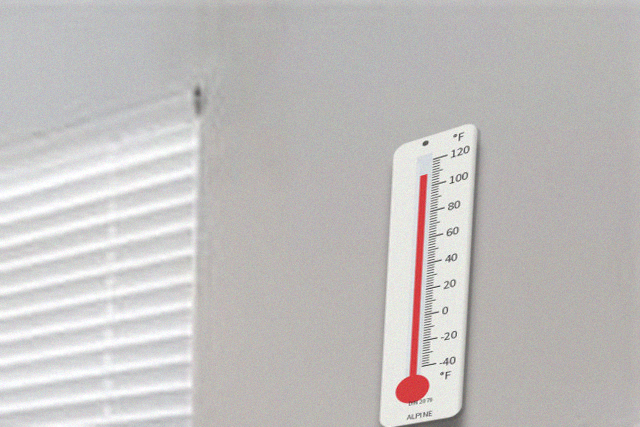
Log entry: 110°F
